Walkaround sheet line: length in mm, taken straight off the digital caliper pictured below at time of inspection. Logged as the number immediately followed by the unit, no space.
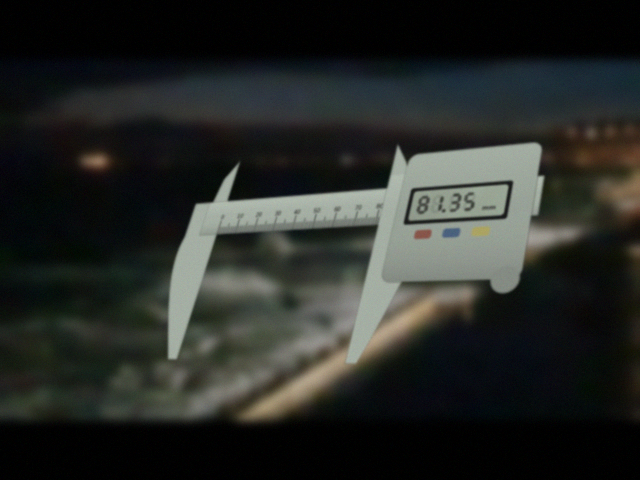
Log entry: 81.35mm
